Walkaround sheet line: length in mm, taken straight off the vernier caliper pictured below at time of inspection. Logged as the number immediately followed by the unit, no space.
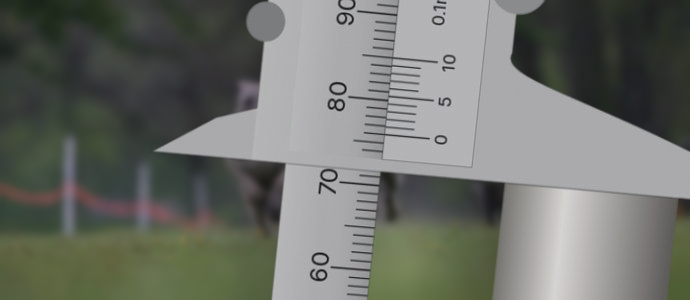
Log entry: 76.0mm
